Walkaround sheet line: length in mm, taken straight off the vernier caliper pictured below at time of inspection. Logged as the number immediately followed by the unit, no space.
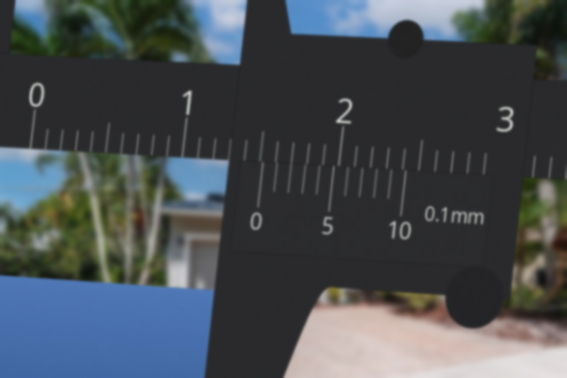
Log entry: 15.2mm
